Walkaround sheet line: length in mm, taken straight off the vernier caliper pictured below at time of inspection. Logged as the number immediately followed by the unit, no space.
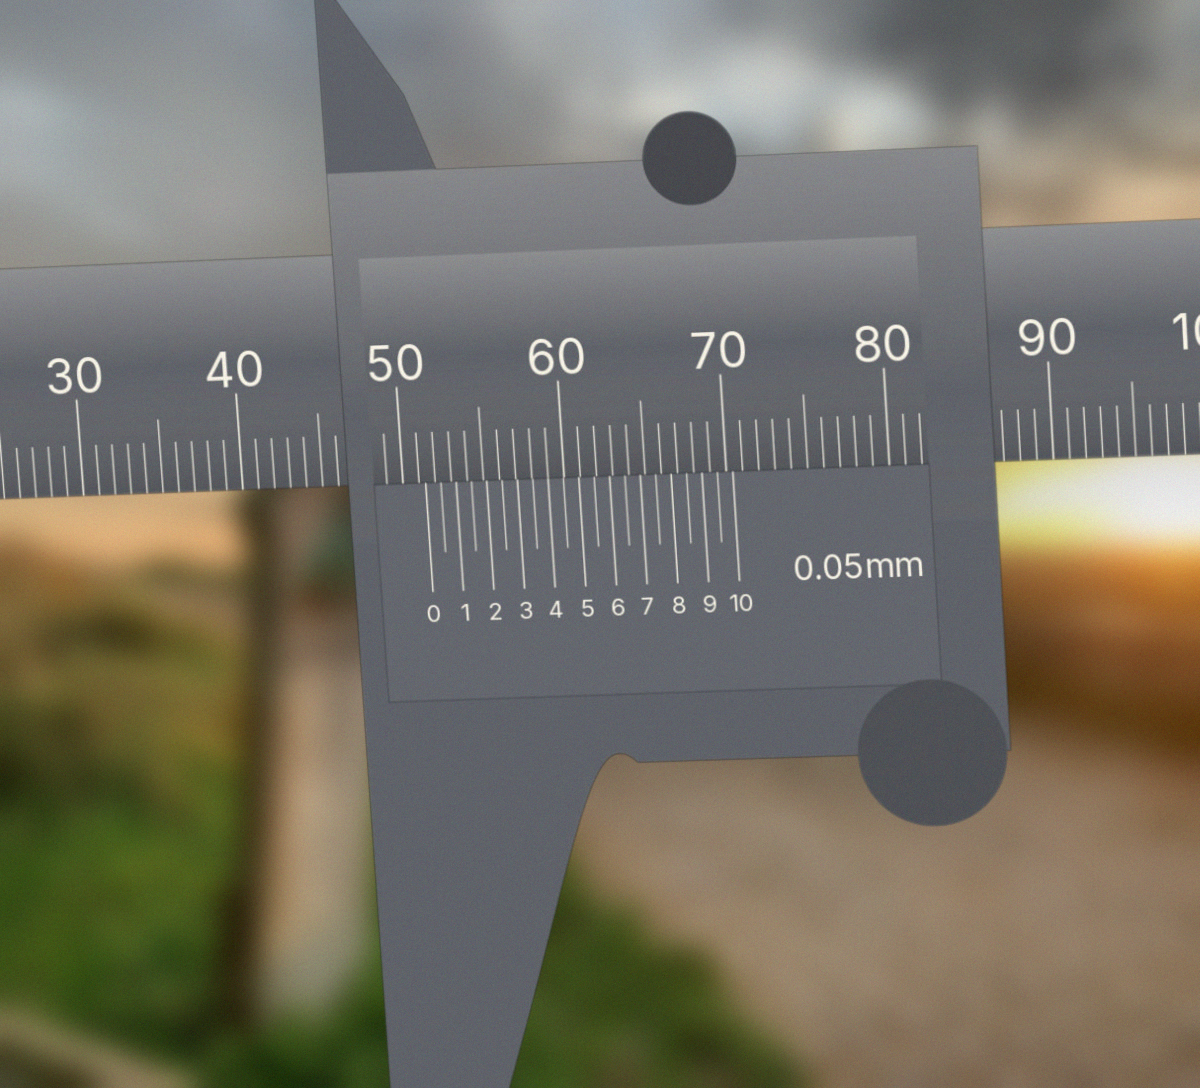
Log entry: 51.4mm
